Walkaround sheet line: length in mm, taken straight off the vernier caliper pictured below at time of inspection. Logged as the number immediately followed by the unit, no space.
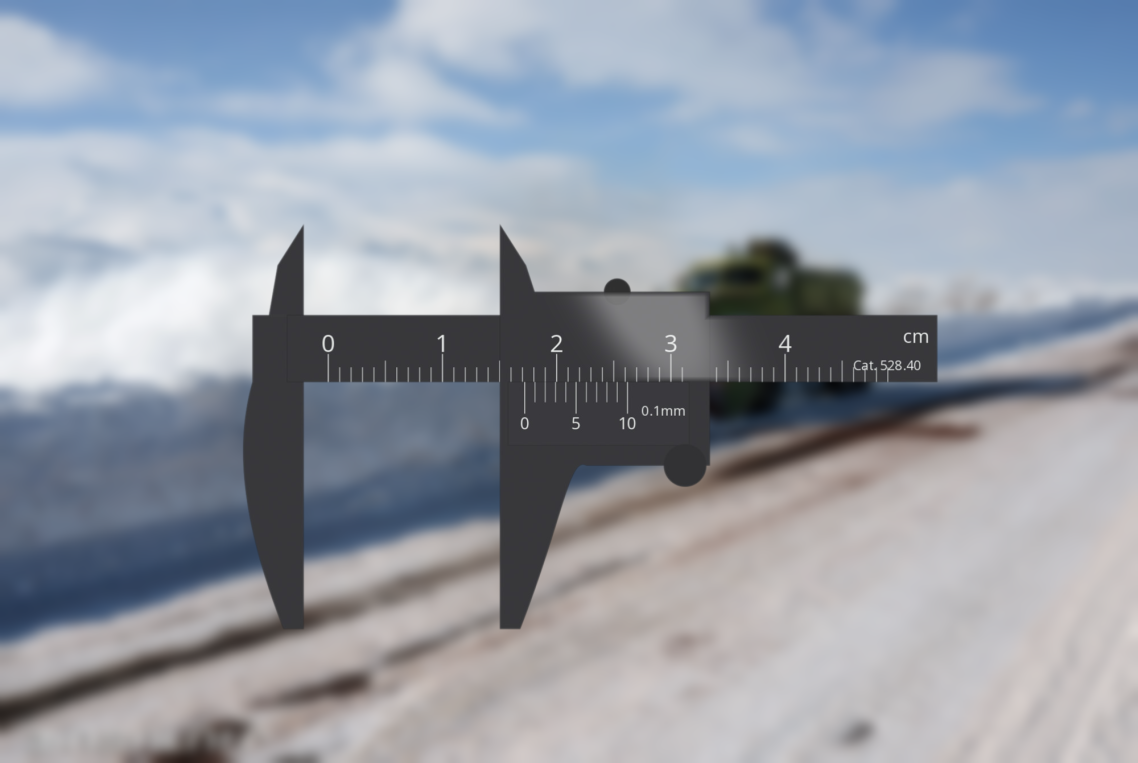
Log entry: 17.2mm
